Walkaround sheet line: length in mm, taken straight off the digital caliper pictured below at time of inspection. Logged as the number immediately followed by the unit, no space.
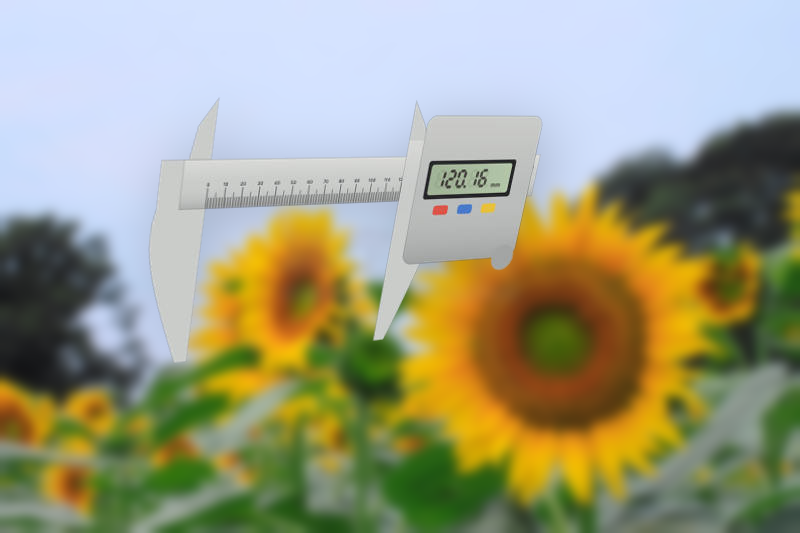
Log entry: 120.16mm
